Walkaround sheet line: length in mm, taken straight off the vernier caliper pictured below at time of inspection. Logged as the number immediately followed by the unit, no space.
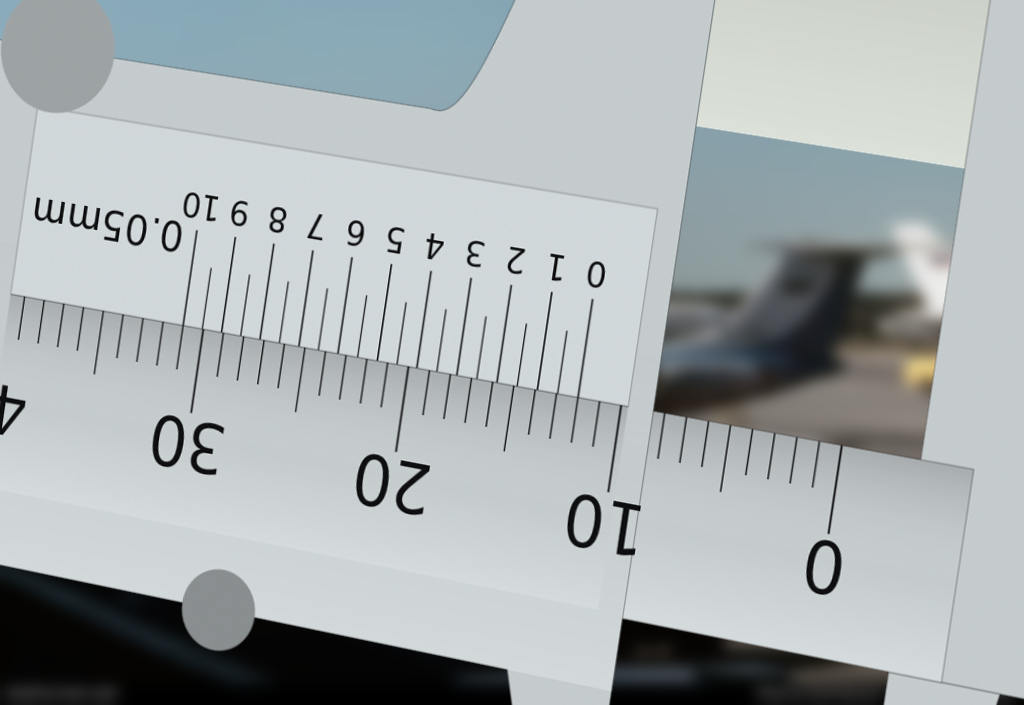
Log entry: 12.0mm
